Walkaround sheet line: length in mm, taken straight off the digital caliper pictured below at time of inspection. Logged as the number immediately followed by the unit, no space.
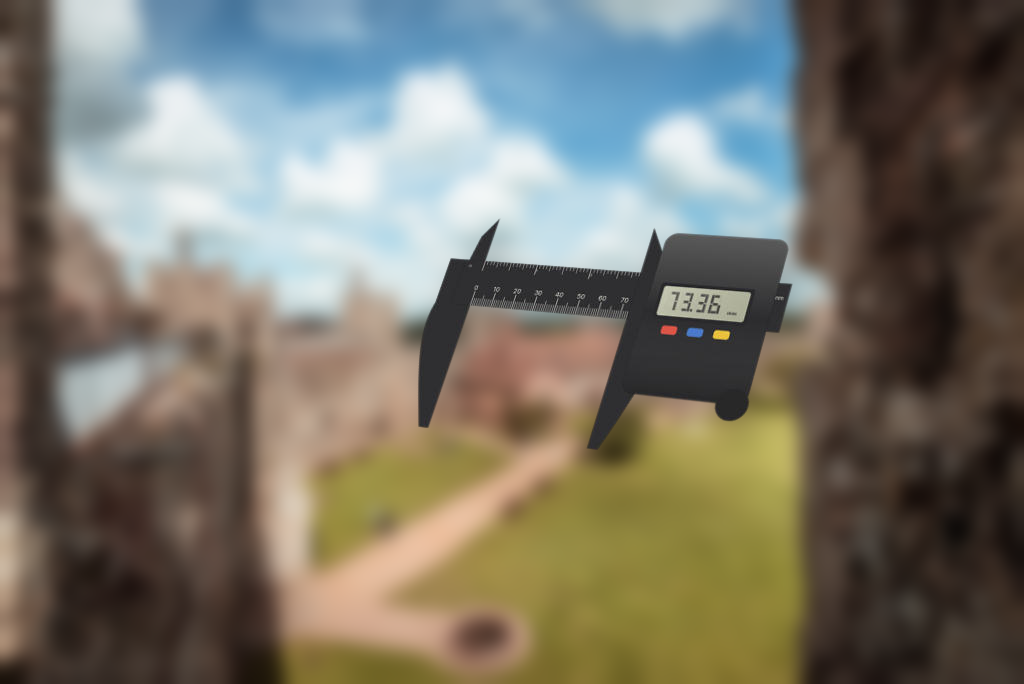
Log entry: 73.36mm
